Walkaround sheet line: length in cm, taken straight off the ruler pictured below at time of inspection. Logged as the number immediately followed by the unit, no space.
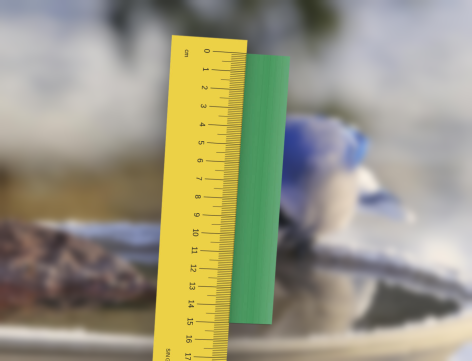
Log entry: 15cm
